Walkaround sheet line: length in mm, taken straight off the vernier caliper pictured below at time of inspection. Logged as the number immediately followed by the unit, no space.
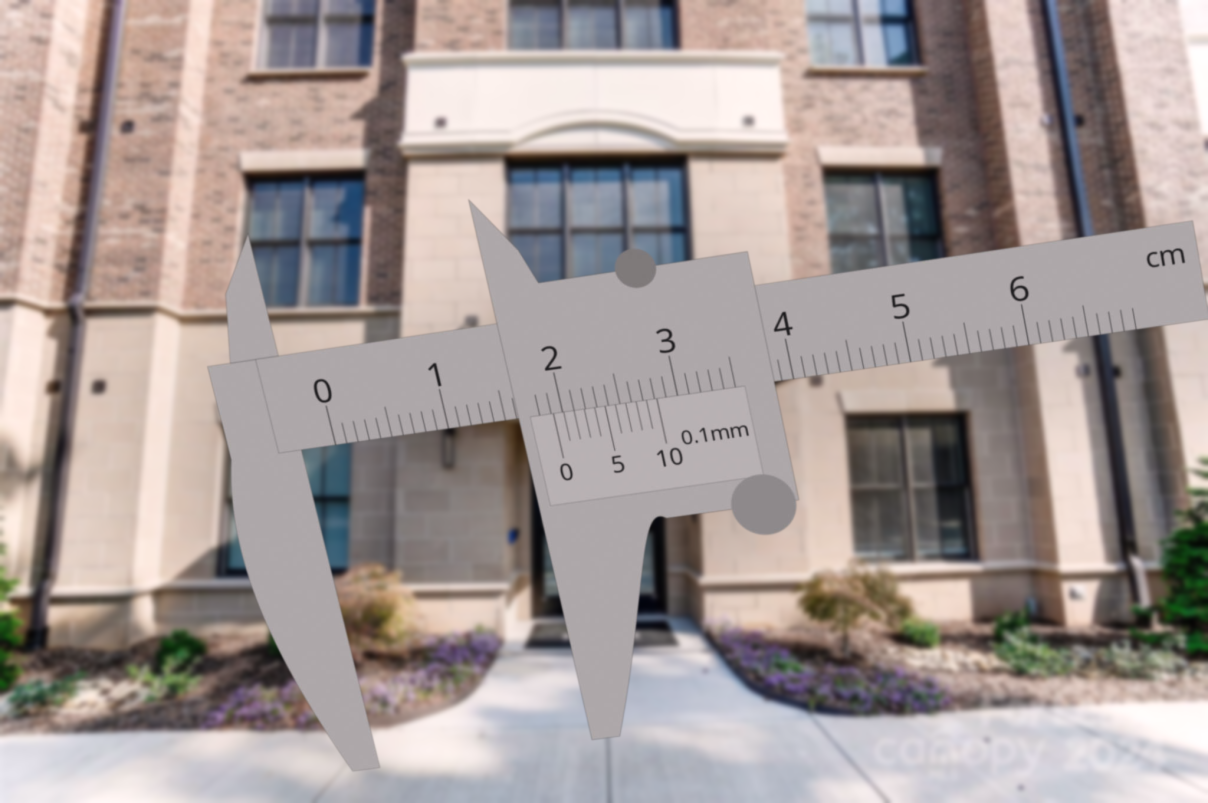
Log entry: 19.2mm
